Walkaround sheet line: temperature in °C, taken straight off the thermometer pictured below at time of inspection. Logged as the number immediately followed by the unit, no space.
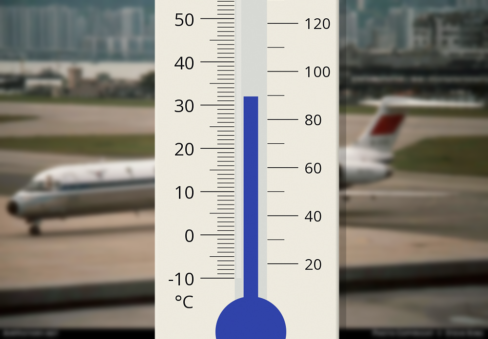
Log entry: 32°C
